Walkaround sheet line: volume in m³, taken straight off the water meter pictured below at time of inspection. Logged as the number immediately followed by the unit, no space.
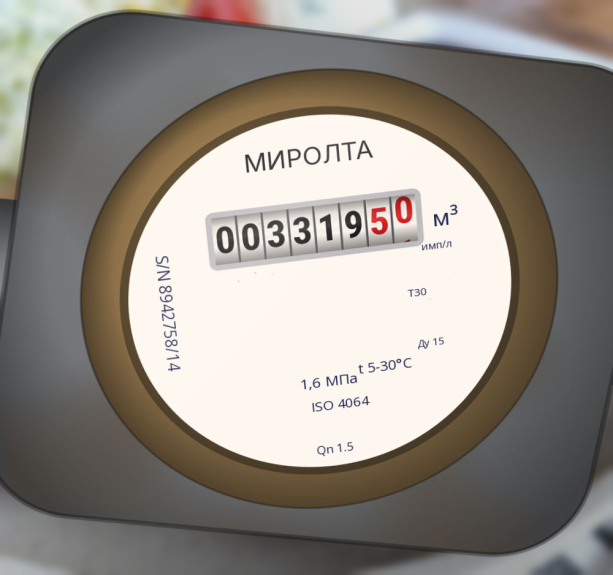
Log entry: 3319.50m³
